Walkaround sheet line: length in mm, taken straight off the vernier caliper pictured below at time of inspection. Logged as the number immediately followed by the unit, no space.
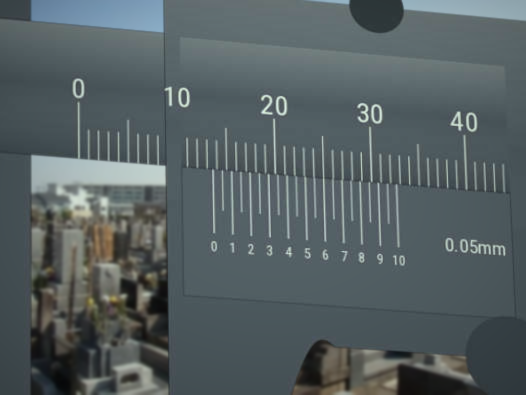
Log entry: 13.6mm
